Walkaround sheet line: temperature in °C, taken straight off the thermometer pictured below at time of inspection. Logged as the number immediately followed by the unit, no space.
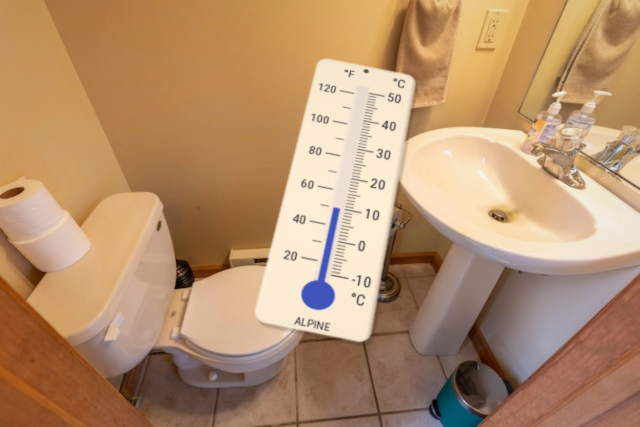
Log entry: 10°C
